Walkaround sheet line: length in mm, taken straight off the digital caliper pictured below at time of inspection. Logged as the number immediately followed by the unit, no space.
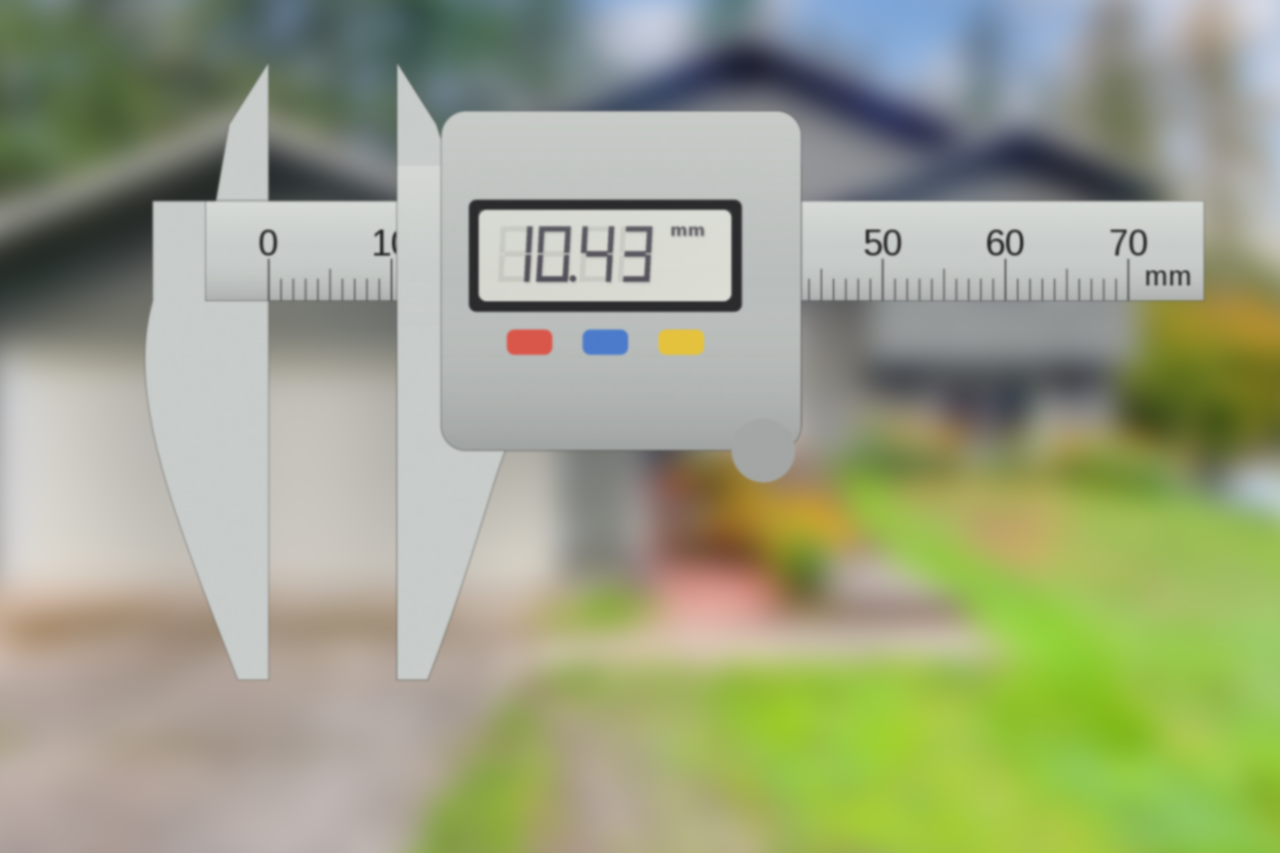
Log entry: 10.43mm
